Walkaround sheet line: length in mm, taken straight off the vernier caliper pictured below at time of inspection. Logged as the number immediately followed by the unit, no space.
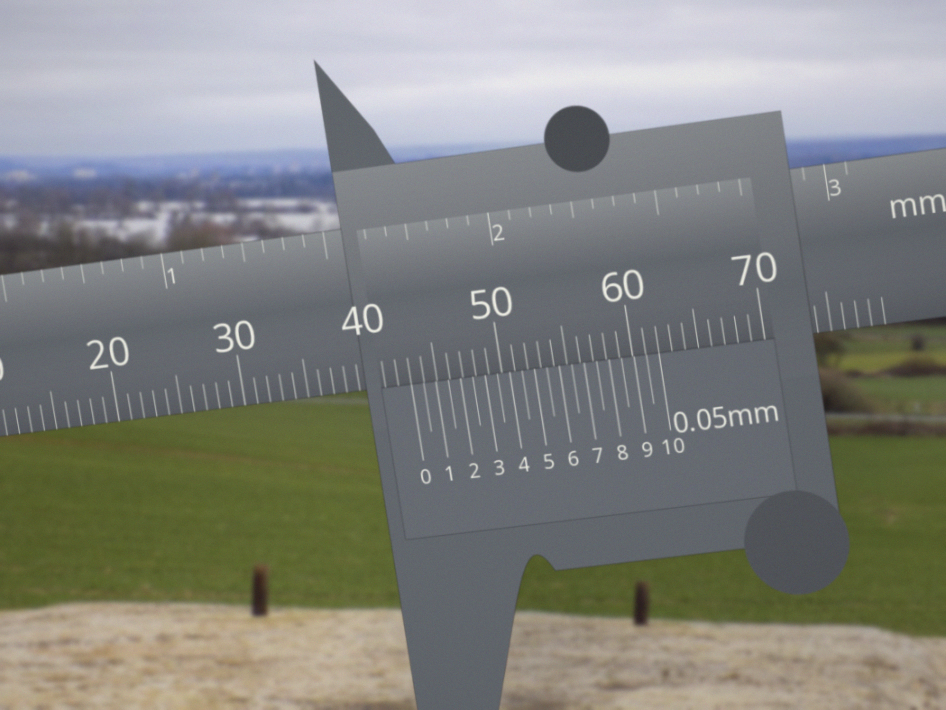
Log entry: 43.0mm
